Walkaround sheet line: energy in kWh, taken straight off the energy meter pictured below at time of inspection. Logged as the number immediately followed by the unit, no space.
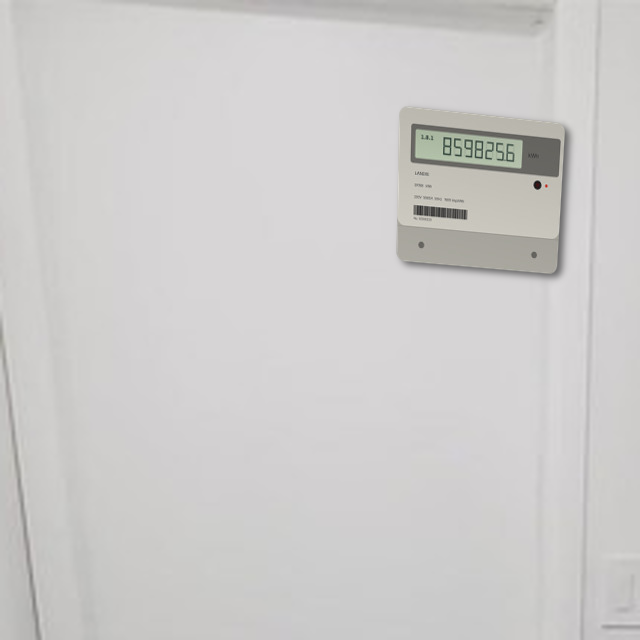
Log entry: 859825.6kWh
